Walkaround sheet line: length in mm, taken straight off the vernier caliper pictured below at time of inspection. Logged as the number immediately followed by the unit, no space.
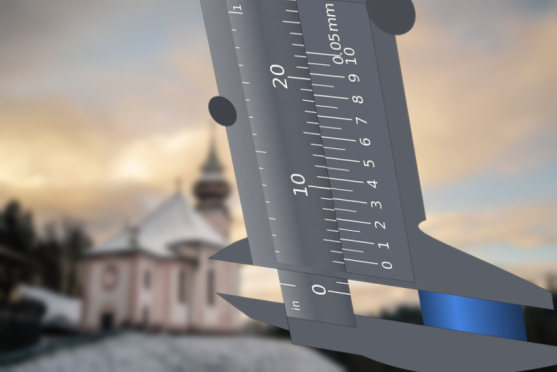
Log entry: 3.4mm
